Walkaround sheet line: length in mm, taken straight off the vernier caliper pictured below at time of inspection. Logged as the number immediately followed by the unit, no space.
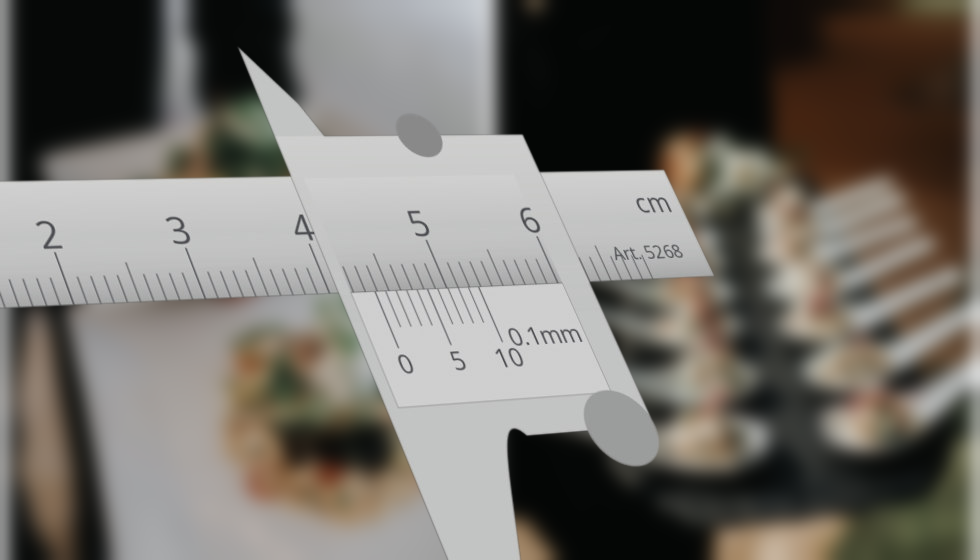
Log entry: 43.8mm
